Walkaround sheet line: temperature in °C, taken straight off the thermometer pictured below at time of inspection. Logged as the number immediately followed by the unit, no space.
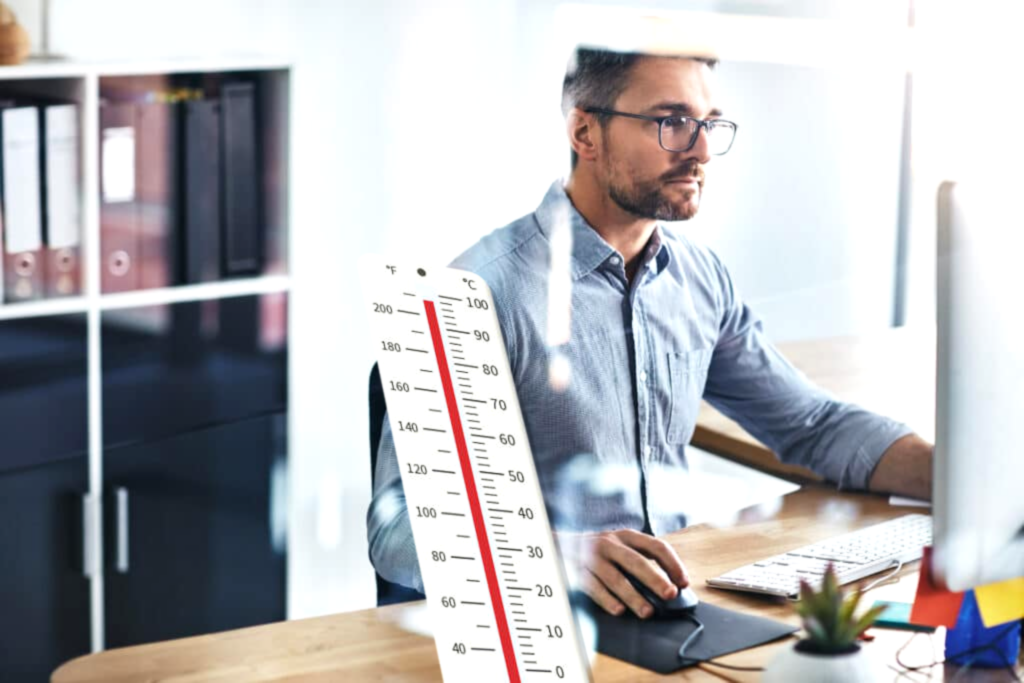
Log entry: 98°C
